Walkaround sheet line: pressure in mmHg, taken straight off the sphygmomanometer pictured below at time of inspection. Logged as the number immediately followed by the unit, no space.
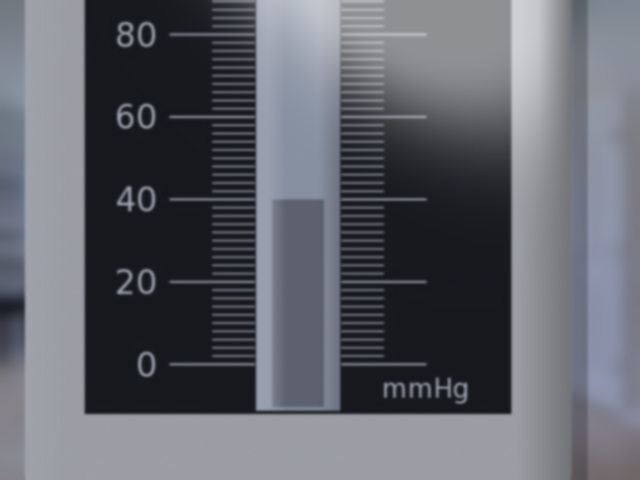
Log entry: 40mmHg
